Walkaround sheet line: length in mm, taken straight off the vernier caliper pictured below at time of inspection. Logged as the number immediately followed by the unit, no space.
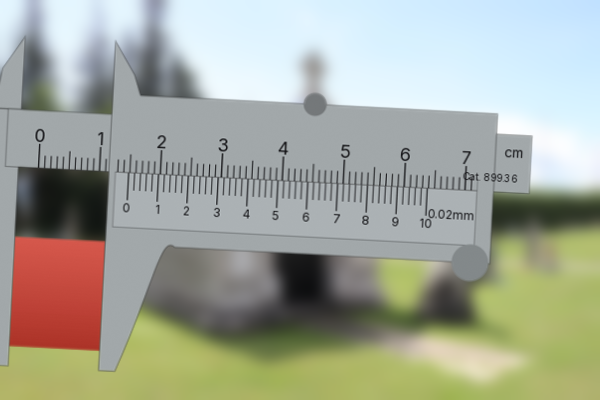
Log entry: 14.8mm
